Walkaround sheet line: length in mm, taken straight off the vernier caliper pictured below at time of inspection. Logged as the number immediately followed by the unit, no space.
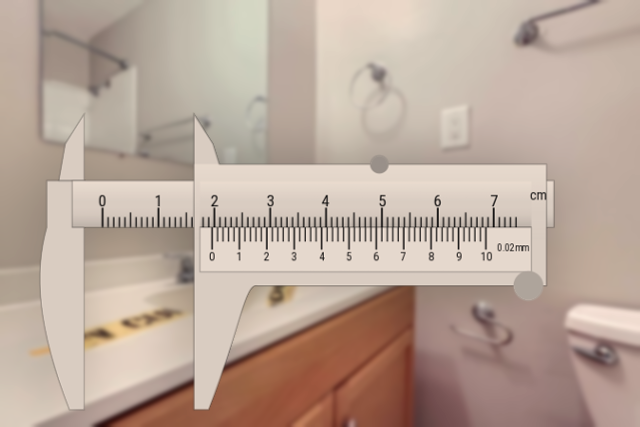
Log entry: 19.6mm
